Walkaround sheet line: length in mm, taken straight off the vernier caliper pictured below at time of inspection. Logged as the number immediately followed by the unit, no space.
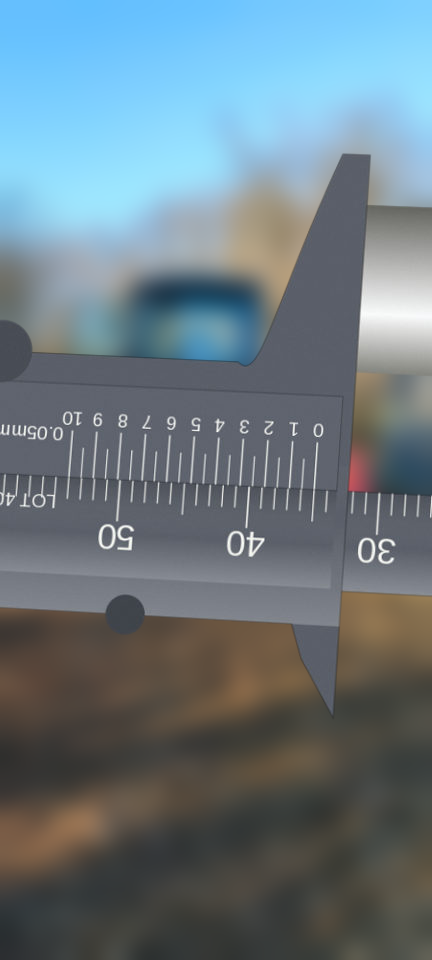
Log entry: 35.0mm
